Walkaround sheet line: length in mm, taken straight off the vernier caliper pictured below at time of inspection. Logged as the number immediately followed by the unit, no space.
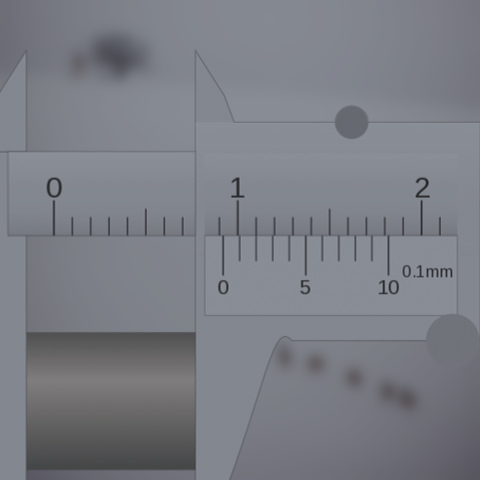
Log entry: 9.2mm
